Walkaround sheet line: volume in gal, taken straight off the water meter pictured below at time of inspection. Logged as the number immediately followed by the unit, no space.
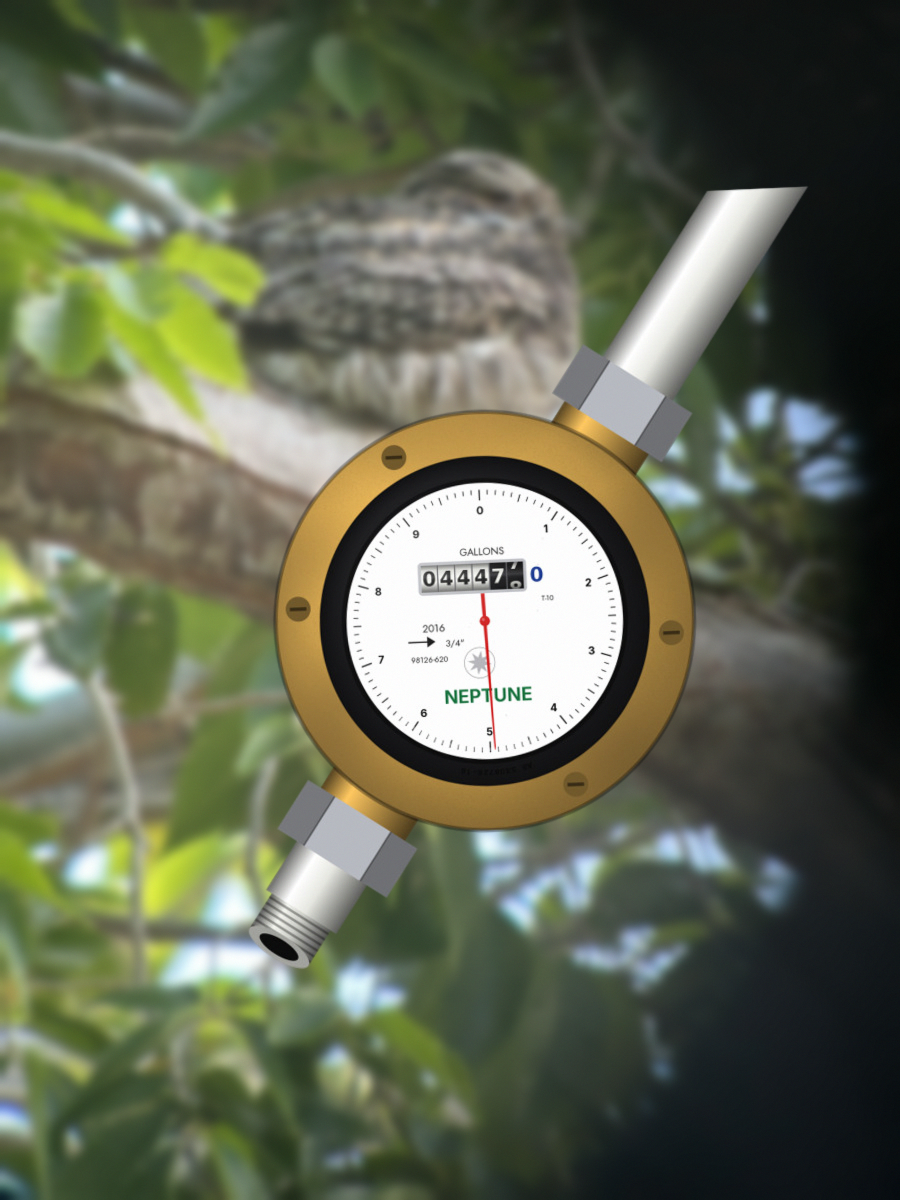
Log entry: 444774.9gal
